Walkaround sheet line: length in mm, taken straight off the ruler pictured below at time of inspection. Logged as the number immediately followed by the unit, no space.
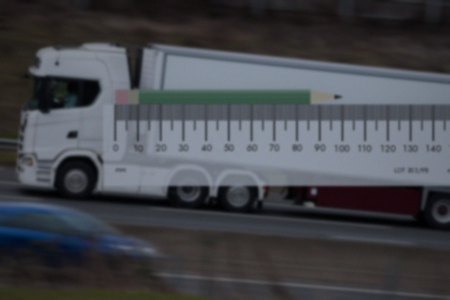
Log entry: 100mm
